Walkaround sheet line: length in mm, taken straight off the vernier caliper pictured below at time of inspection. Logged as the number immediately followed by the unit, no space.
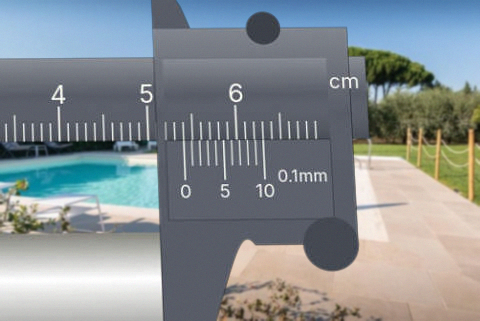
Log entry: 54.0mm
